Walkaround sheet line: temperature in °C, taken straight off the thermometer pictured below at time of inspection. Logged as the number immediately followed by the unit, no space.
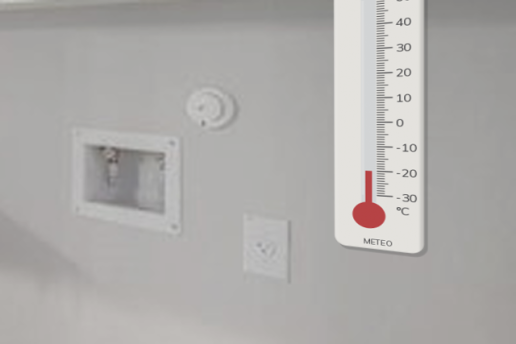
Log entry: -20°C
